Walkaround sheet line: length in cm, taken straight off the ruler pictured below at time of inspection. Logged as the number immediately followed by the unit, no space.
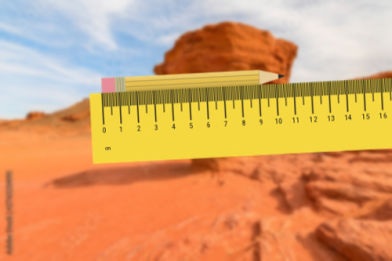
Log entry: 10.5cm
